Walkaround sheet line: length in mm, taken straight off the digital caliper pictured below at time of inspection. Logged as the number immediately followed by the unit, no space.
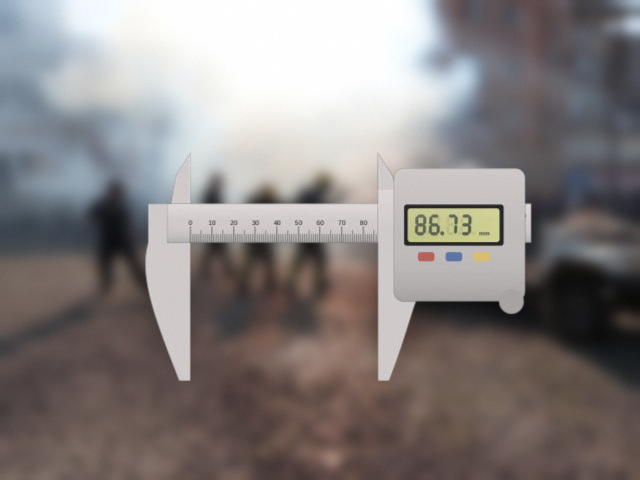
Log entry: 86.73mm
